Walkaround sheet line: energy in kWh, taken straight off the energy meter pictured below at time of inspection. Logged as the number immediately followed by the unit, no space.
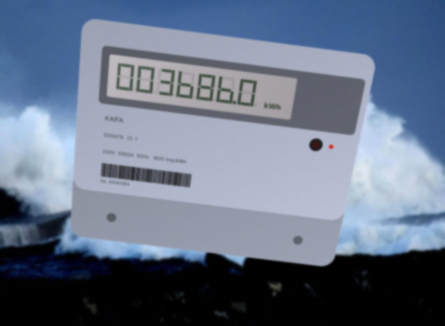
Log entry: 3686.0kWh
